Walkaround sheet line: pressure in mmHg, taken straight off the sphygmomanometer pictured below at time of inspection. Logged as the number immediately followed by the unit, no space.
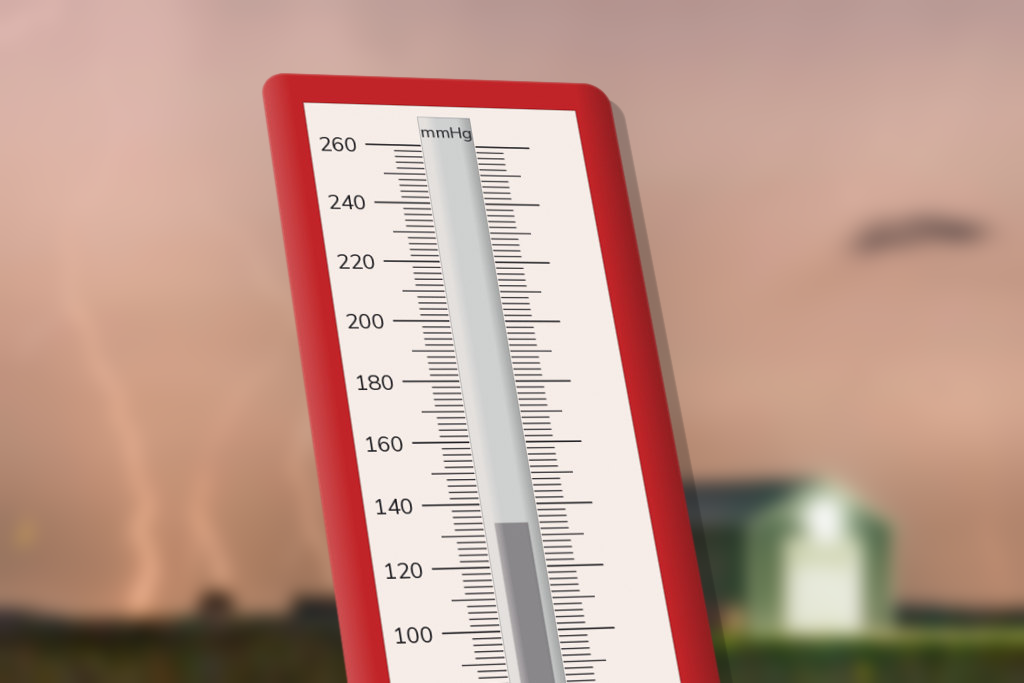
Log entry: 134mmHg
